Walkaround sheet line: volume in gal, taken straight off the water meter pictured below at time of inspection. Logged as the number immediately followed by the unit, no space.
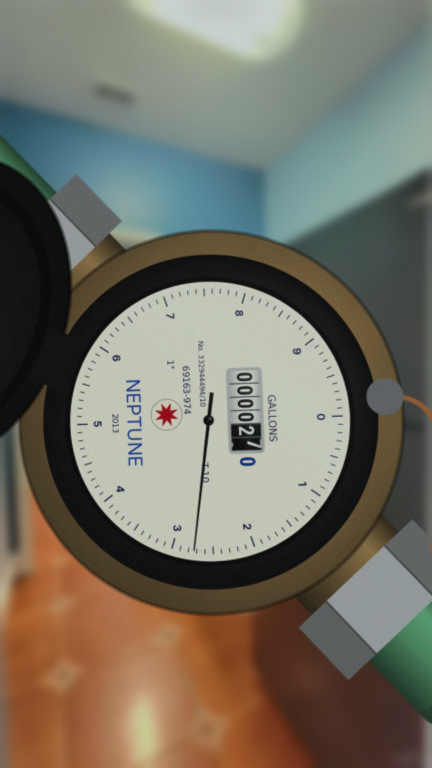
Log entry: 272.7gal
